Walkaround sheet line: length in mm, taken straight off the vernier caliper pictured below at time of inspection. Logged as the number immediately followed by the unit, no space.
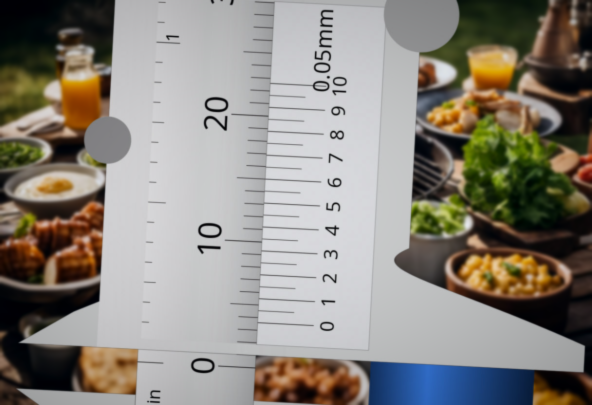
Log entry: 3.6mm
